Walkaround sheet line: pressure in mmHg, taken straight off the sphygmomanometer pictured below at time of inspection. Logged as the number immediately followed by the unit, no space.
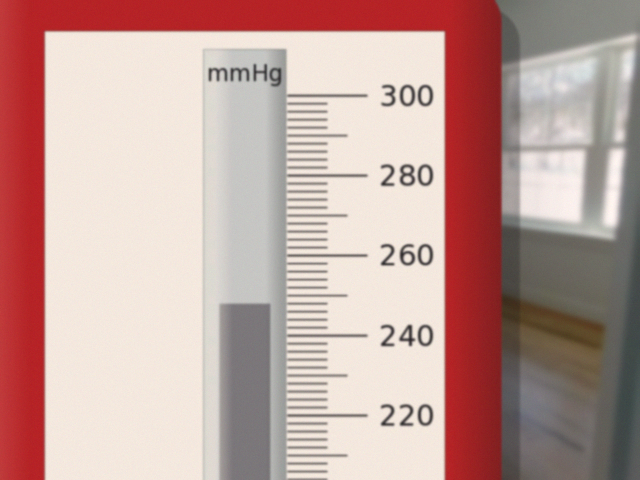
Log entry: 248mmHg
